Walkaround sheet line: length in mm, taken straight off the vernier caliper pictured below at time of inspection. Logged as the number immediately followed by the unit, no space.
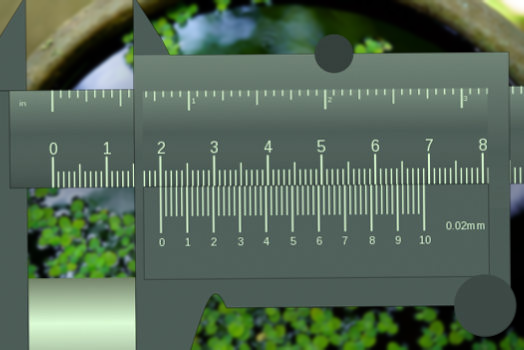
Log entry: 20.0mm
